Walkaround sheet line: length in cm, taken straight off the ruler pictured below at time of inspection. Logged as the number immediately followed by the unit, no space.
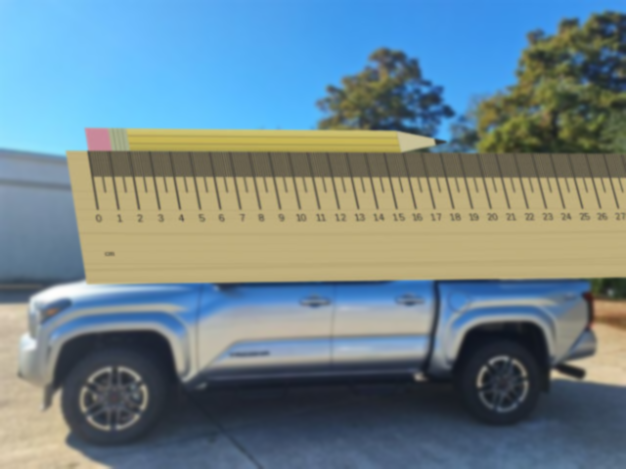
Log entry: 18.5cm
